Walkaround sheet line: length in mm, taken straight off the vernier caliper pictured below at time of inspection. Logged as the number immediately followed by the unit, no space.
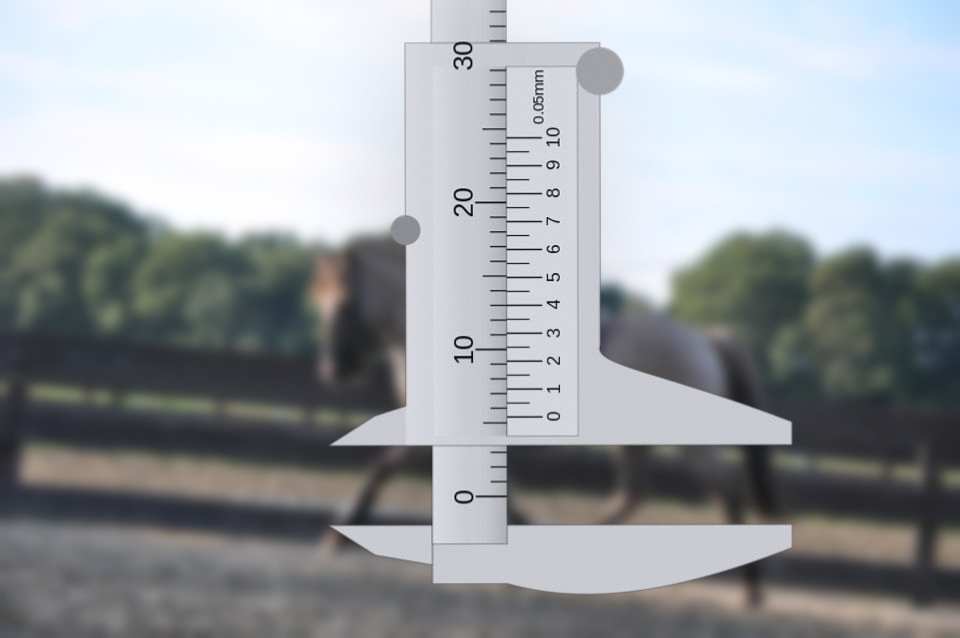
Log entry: 5.4mm
